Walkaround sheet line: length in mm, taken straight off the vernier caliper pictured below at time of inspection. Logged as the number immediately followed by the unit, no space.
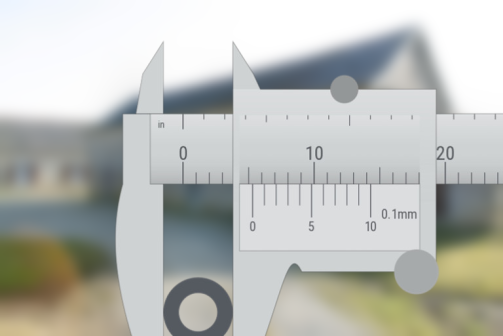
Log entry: 5.3mm
